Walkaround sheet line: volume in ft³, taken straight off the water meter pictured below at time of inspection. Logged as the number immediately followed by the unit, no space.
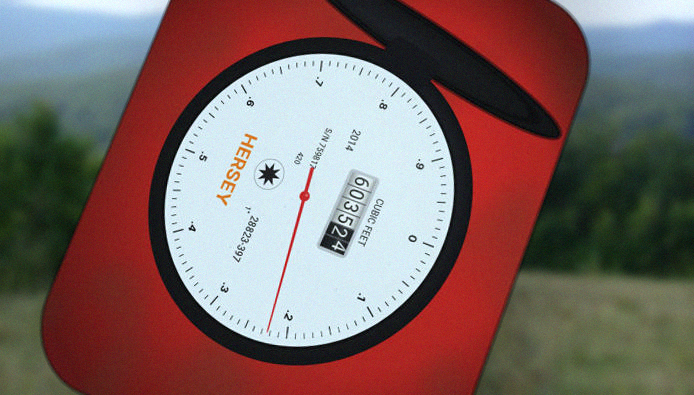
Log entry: 603524.22ft³
